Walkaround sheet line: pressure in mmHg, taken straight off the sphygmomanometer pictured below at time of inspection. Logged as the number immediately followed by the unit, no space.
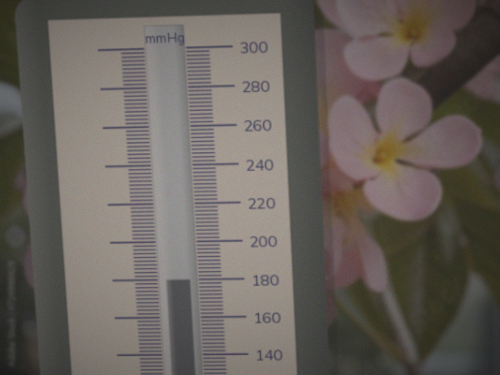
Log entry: 180mmHg
